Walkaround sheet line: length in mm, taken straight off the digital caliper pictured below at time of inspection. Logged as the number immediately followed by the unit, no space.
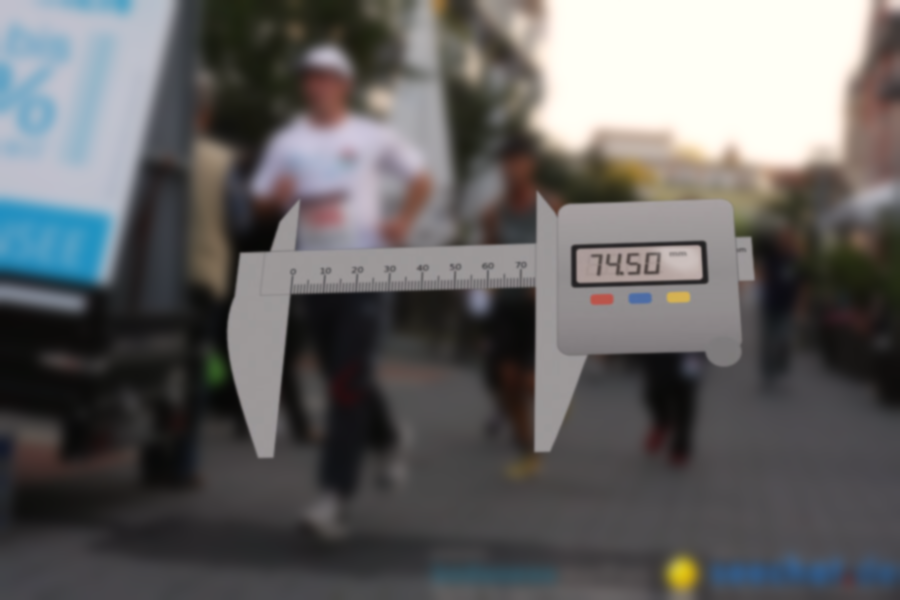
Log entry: 74.50mm
